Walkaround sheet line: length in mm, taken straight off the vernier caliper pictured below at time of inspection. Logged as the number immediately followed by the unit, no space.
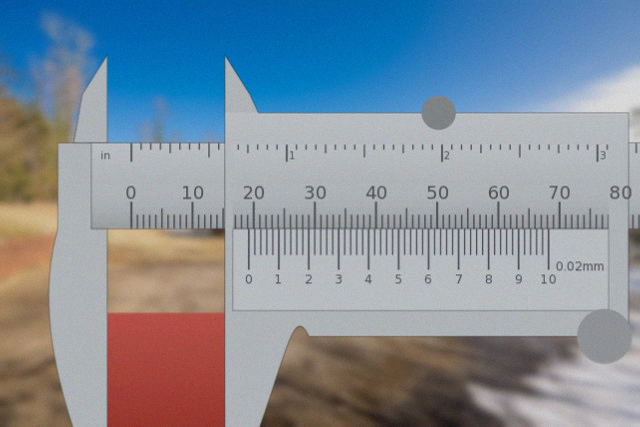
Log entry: 19.2mm
